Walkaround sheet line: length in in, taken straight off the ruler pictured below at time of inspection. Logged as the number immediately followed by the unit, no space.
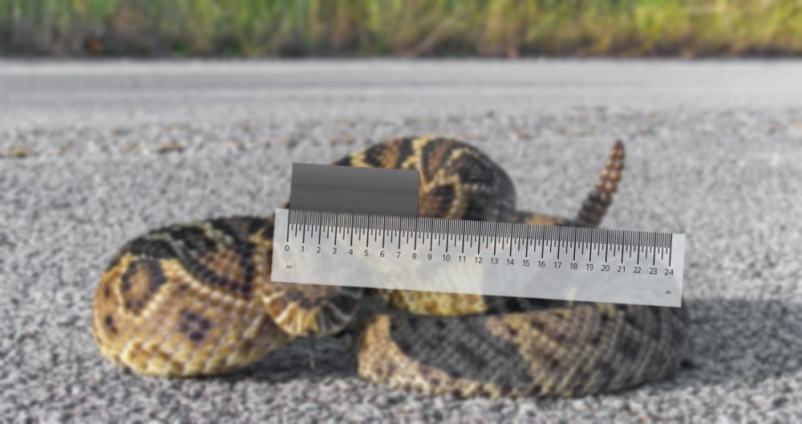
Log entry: 8in
